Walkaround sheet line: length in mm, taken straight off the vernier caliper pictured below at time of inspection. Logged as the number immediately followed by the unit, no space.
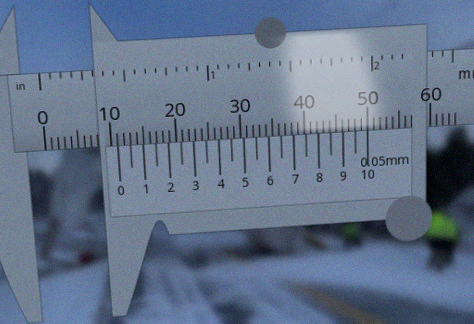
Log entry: 11.0mm
